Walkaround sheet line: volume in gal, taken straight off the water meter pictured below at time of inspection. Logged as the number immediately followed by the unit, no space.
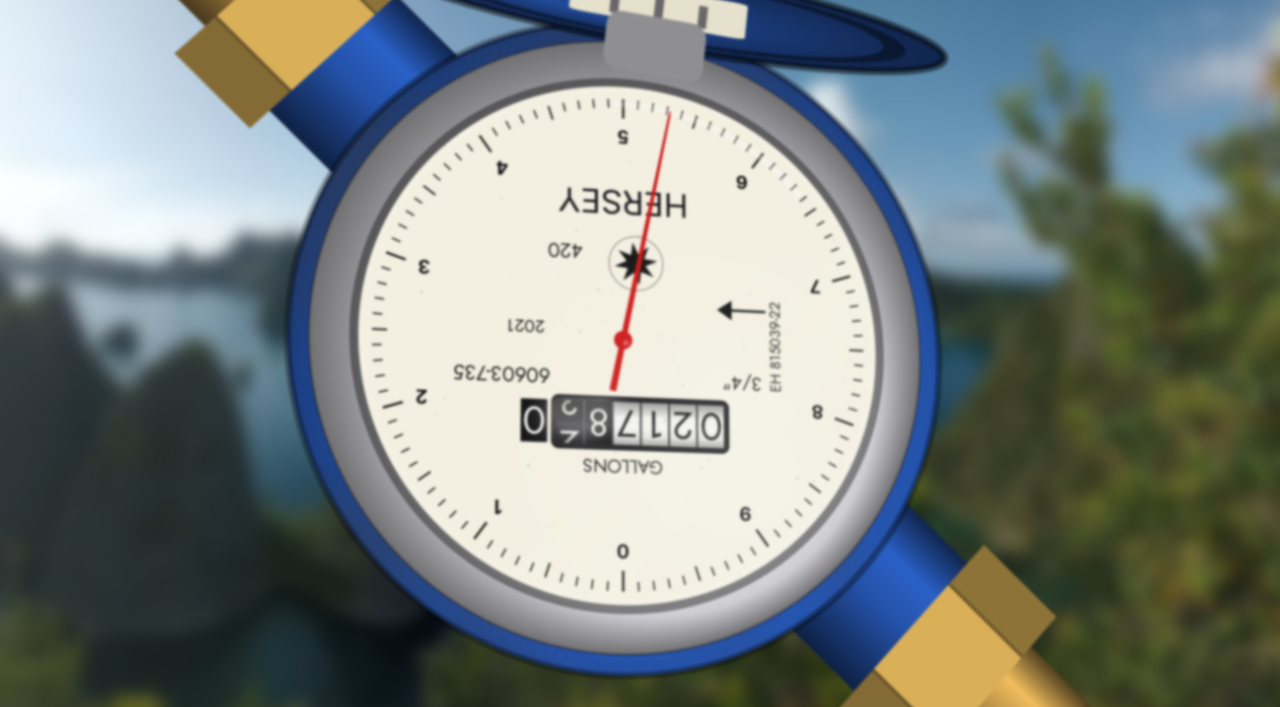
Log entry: 217825.3gal
